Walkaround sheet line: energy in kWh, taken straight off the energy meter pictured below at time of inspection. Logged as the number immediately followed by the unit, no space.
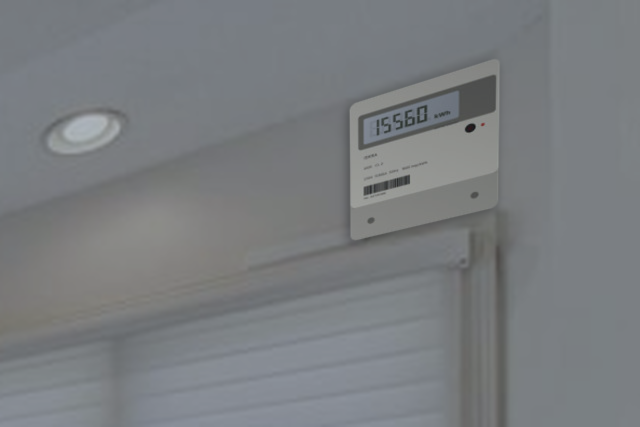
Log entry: 15560kWh
